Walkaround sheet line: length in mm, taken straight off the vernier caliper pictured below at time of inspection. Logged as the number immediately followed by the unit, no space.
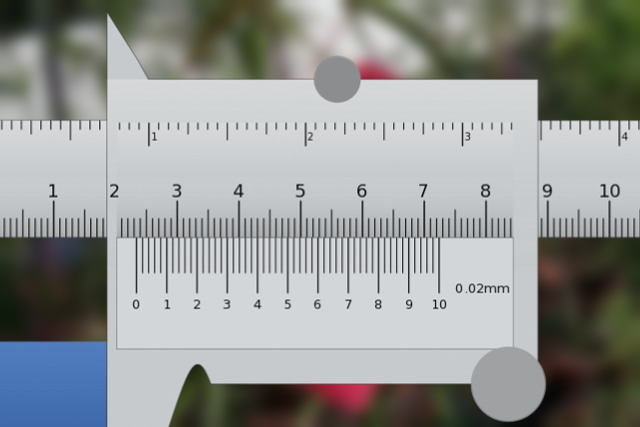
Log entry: 23.4mm
